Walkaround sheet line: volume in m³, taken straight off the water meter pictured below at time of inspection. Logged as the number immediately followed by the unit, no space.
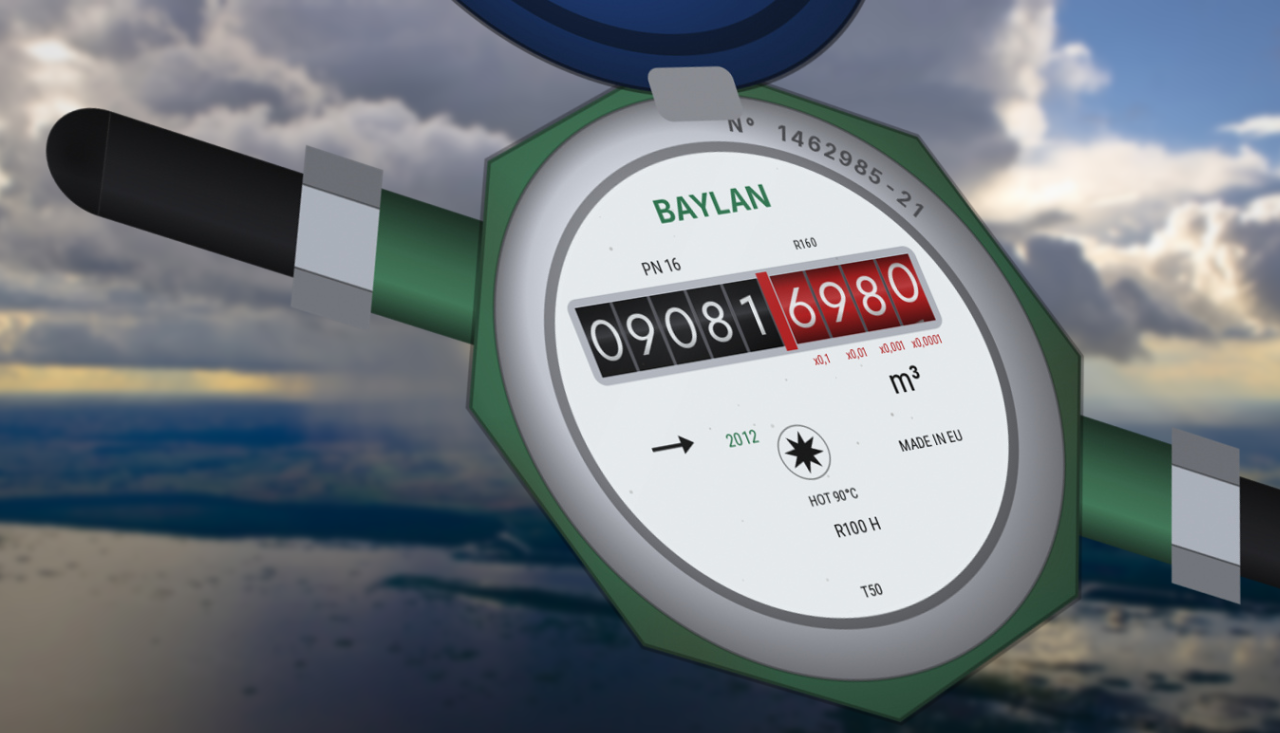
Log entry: 9081.6980m³
